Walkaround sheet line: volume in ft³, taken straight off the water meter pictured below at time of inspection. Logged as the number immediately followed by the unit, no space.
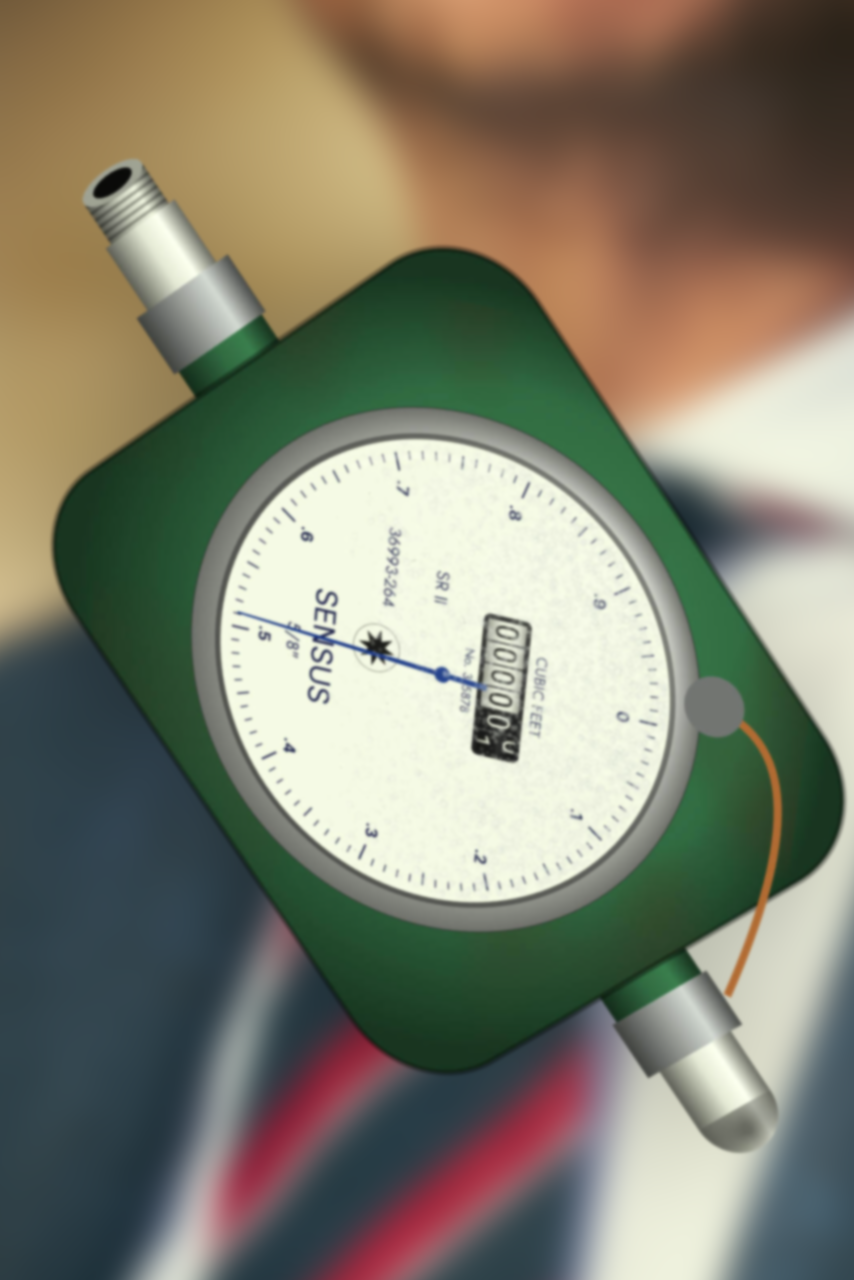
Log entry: 0.51ft³
